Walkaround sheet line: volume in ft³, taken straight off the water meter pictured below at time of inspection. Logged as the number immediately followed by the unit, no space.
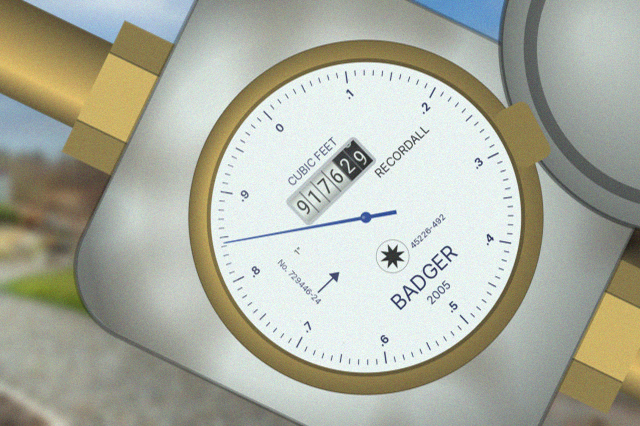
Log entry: 917628.84ft³
